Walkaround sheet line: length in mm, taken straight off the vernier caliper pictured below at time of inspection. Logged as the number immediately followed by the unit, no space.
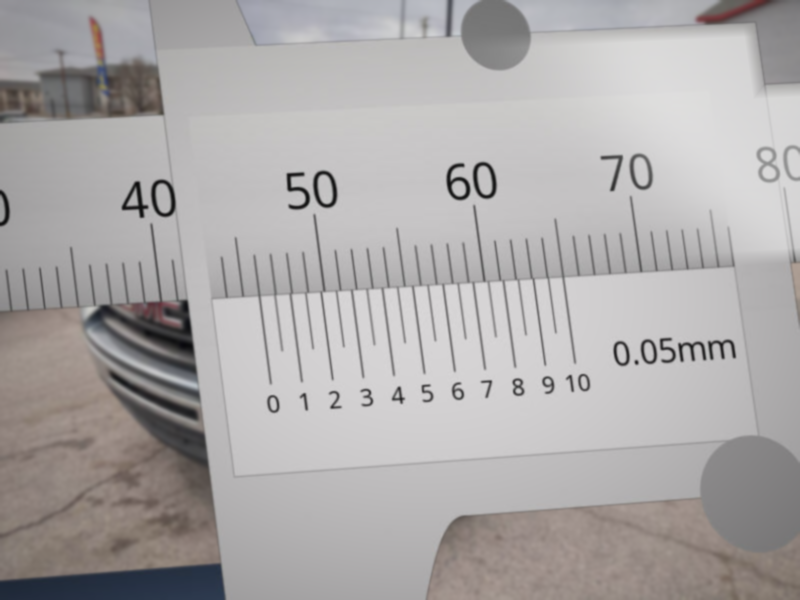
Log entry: 46.0mm
